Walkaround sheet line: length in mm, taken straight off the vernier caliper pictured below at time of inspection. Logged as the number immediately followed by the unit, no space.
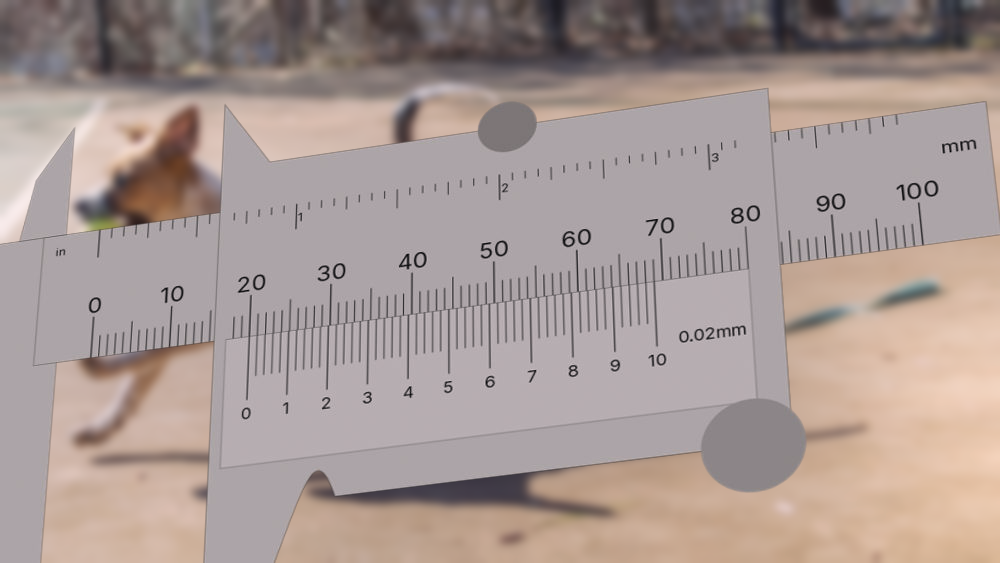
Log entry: 20.0mm
